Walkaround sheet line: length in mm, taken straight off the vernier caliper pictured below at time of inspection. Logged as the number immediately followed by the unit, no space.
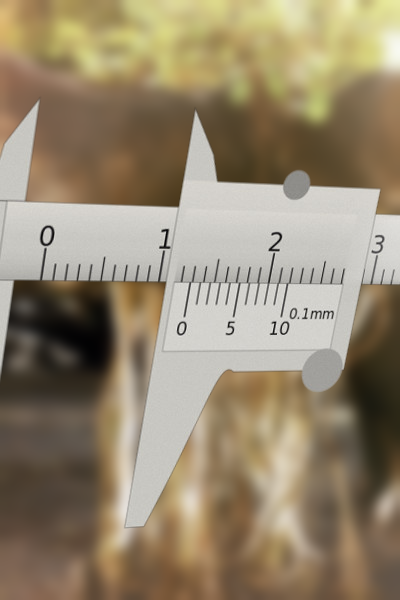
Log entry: 12.8mm
